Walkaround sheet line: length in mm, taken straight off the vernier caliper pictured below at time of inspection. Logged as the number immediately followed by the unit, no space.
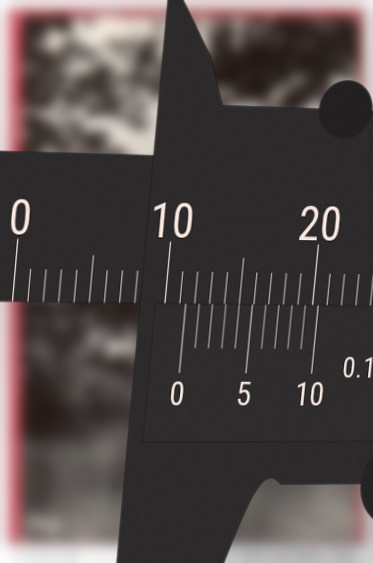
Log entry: 11.4mm
